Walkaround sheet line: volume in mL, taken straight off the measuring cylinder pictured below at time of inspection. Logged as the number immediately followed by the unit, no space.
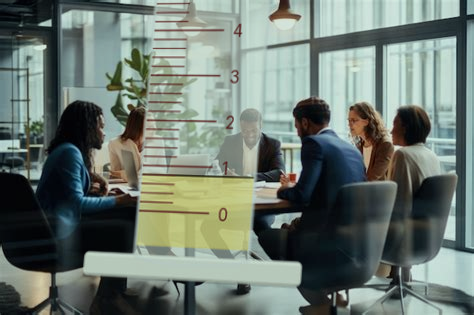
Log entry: 0.8mL
